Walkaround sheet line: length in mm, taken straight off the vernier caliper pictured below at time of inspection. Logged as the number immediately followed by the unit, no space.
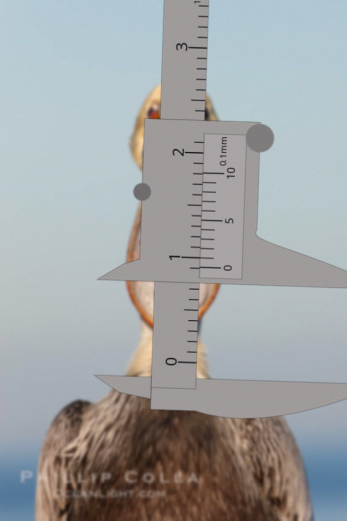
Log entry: 9.1mm
